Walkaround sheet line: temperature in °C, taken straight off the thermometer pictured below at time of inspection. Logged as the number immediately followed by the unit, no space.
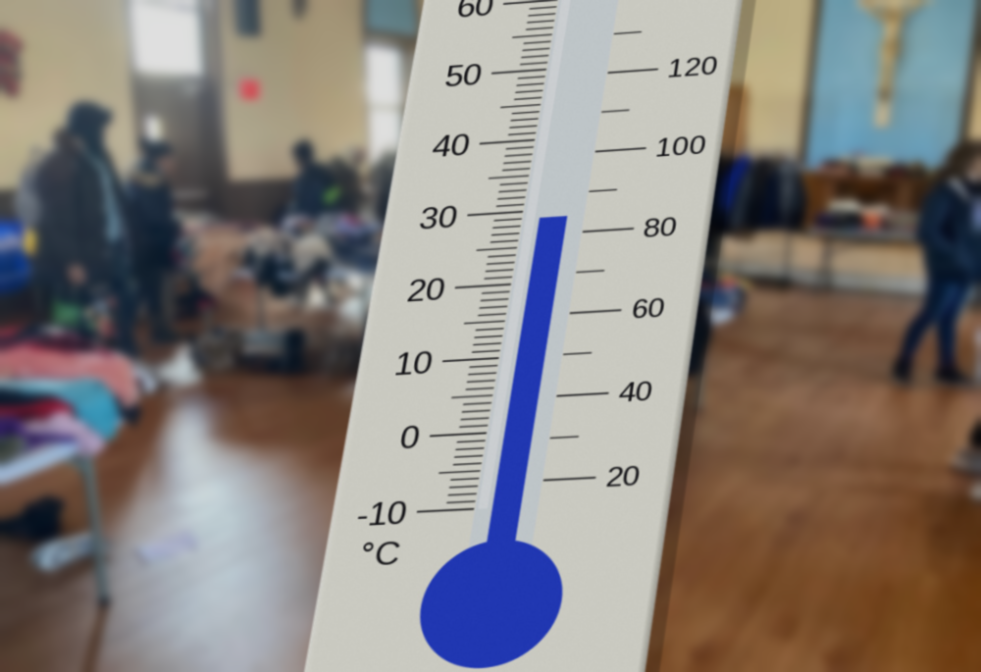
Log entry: 29°C
